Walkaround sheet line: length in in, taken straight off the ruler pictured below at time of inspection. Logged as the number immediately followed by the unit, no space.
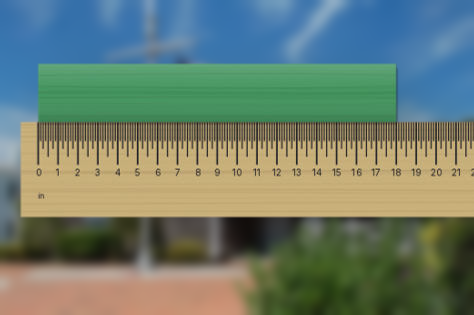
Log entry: 18in
